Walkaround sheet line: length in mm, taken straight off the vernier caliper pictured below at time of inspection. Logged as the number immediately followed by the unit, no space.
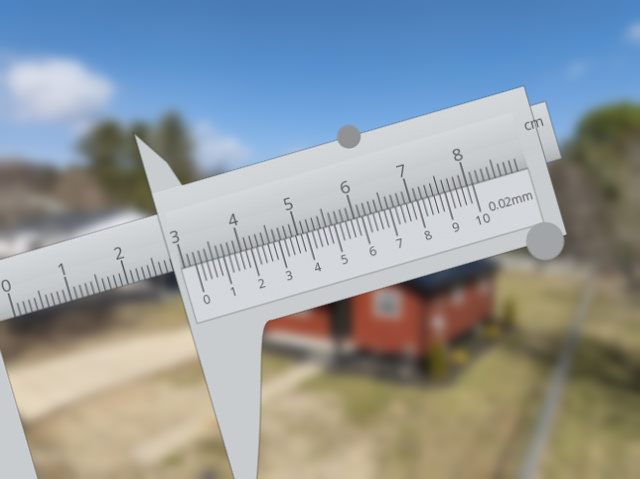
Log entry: 32.0mm
